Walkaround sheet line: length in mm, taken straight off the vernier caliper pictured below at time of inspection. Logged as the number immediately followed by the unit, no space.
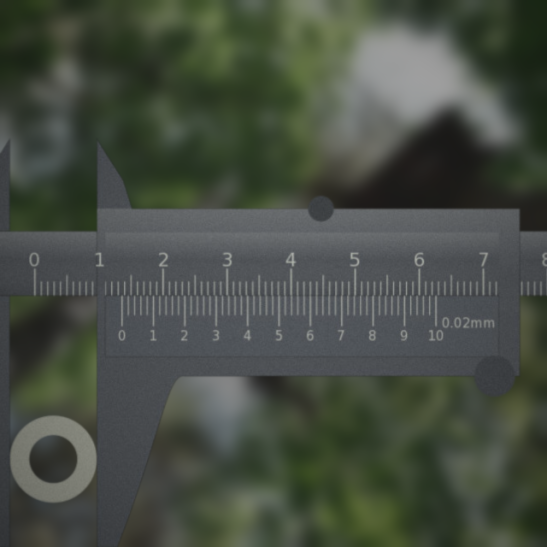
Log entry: 13.6mm
